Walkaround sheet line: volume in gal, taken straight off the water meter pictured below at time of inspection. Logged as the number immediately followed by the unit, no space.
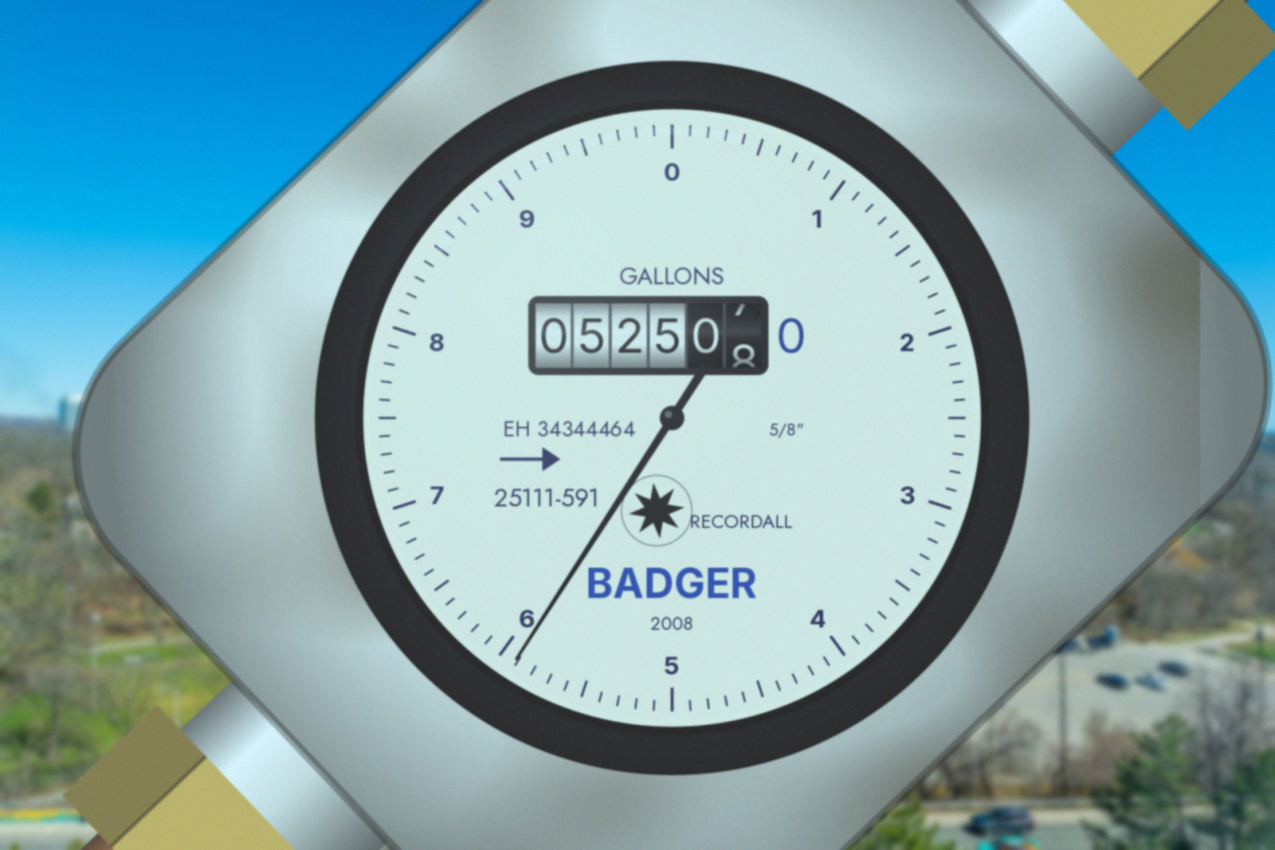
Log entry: 525075.9gal
